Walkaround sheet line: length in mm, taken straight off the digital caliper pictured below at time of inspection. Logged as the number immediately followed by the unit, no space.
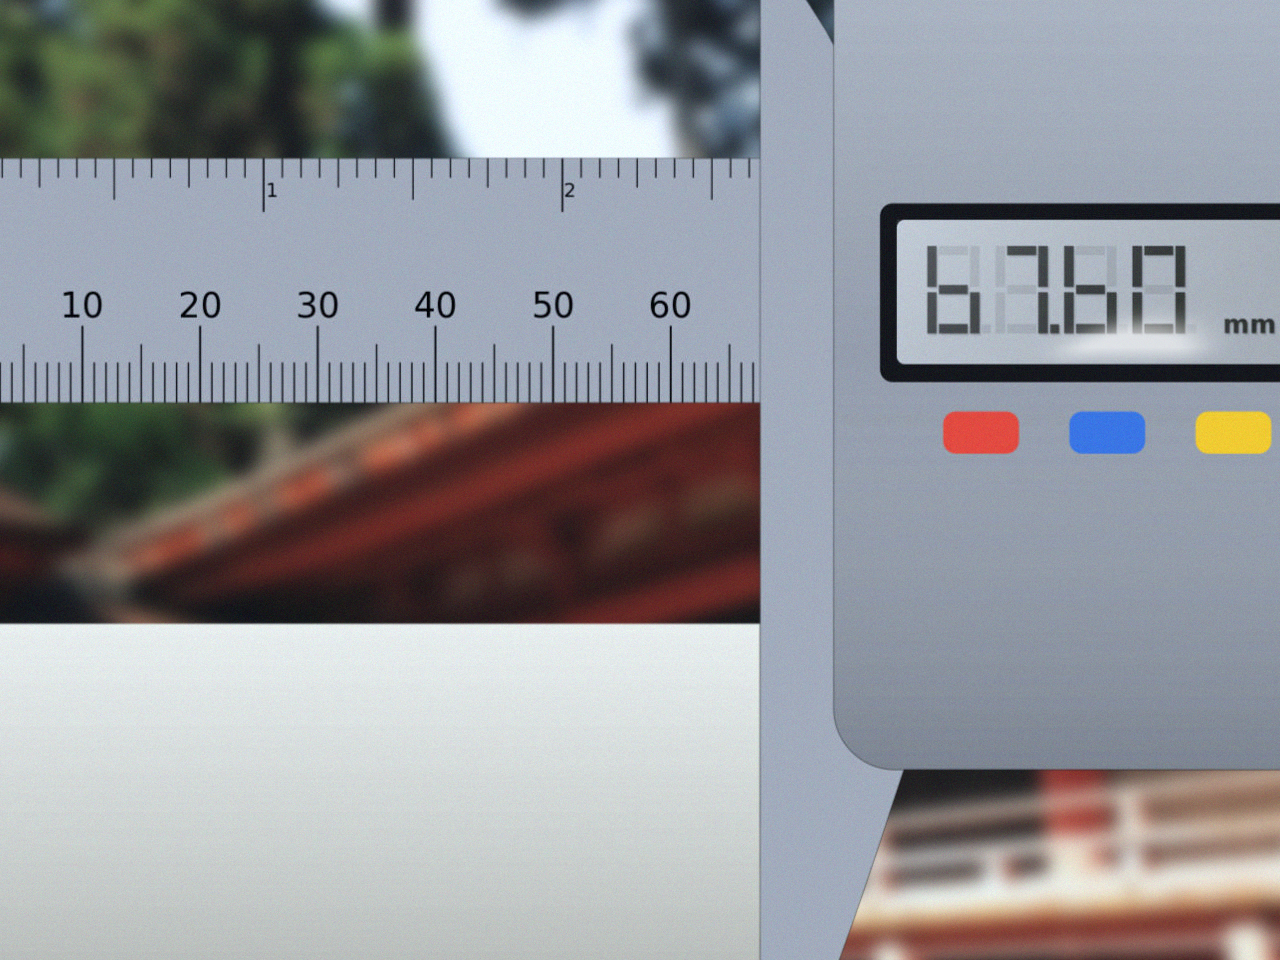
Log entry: 67.60mm
